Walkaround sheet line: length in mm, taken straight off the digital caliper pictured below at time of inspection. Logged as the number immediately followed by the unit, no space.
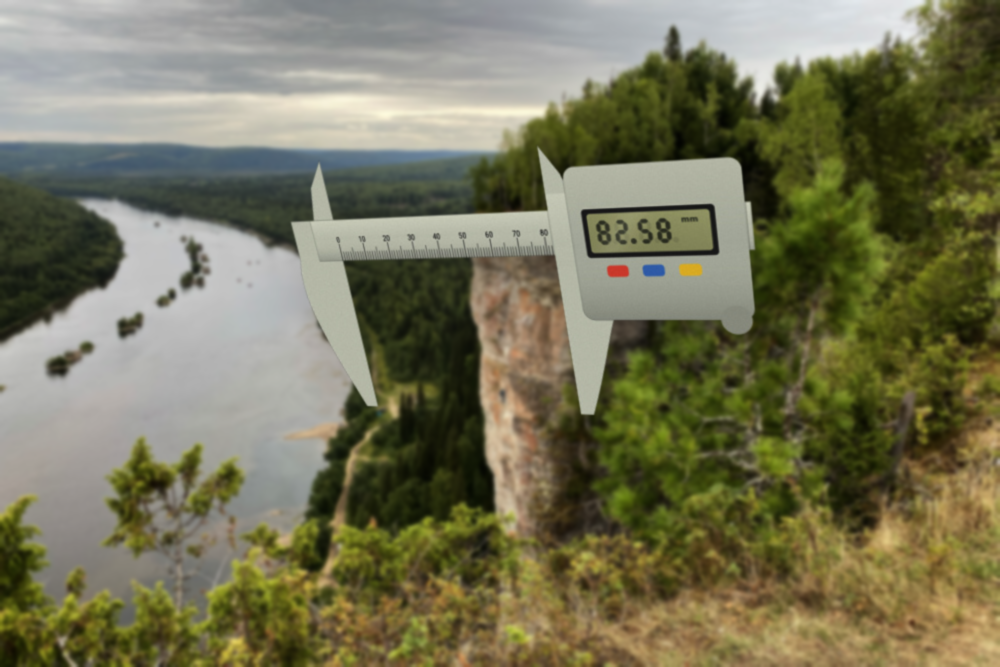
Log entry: 82.58mm
